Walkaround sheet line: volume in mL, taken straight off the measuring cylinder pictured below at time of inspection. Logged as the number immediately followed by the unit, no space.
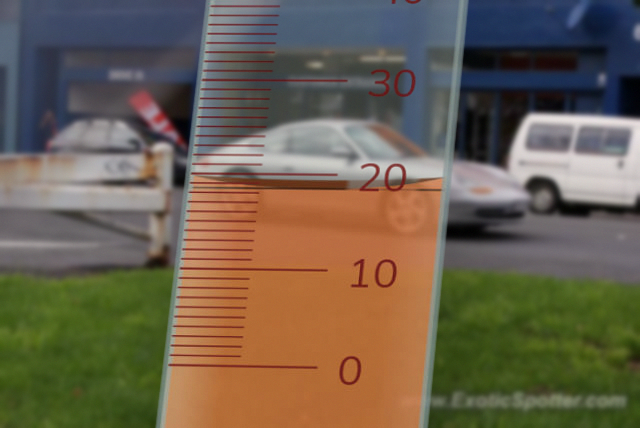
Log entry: 18.5mL
